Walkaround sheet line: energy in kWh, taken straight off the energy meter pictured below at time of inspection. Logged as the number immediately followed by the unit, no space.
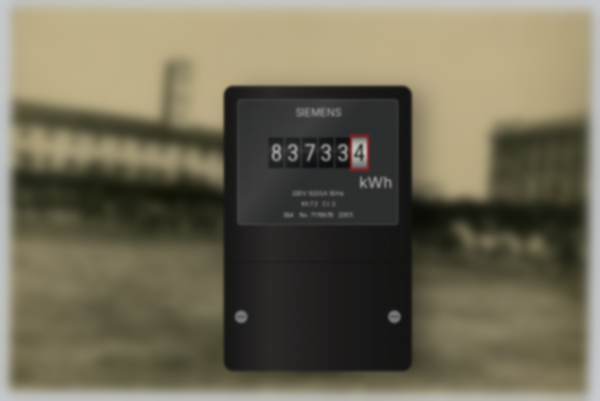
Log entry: 83733.4kWh
